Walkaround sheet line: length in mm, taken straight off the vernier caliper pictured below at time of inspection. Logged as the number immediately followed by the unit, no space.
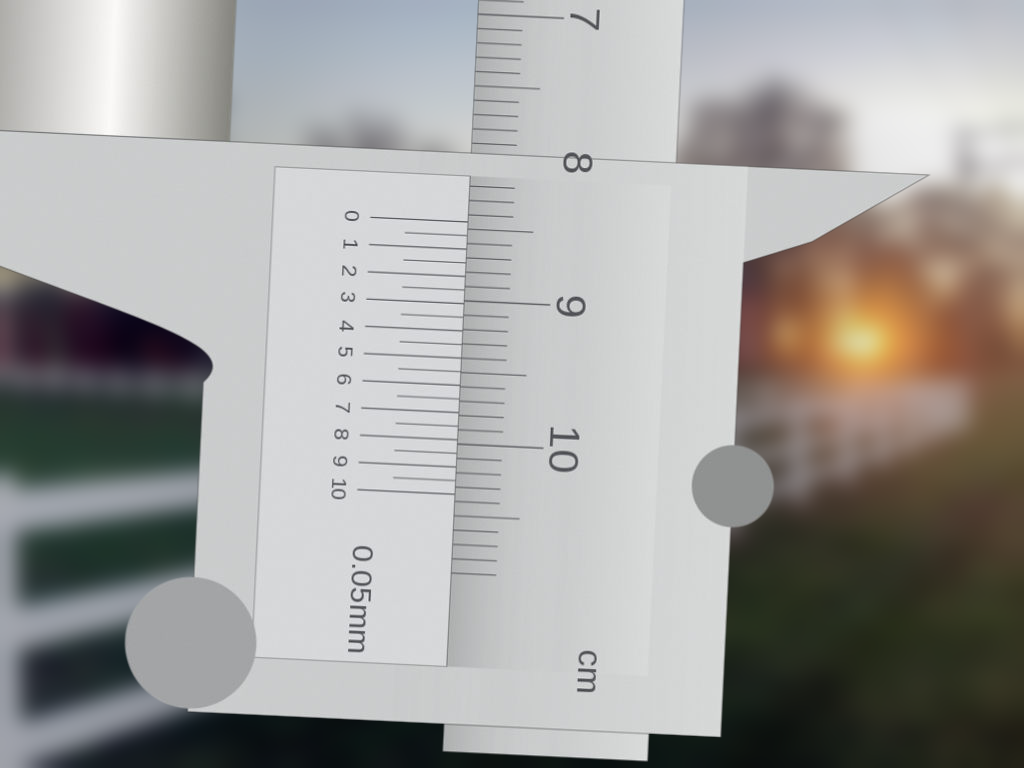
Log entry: 84.5mm
